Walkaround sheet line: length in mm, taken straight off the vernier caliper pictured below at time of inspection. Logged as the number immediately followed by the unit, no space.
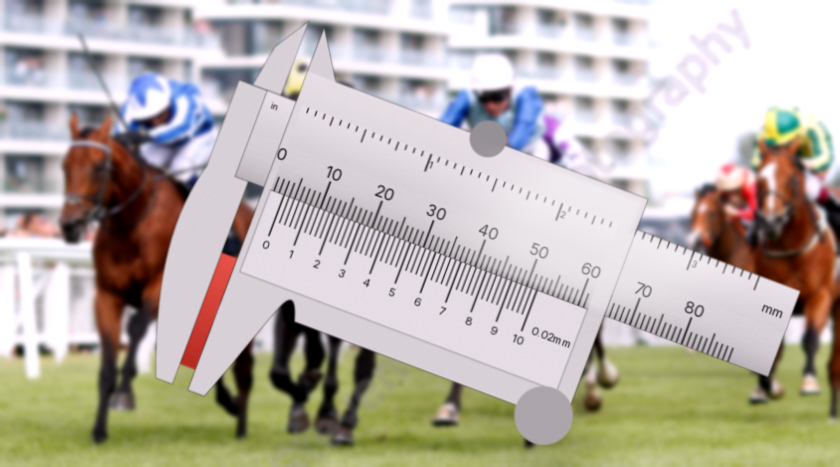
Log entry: 3.0mm
